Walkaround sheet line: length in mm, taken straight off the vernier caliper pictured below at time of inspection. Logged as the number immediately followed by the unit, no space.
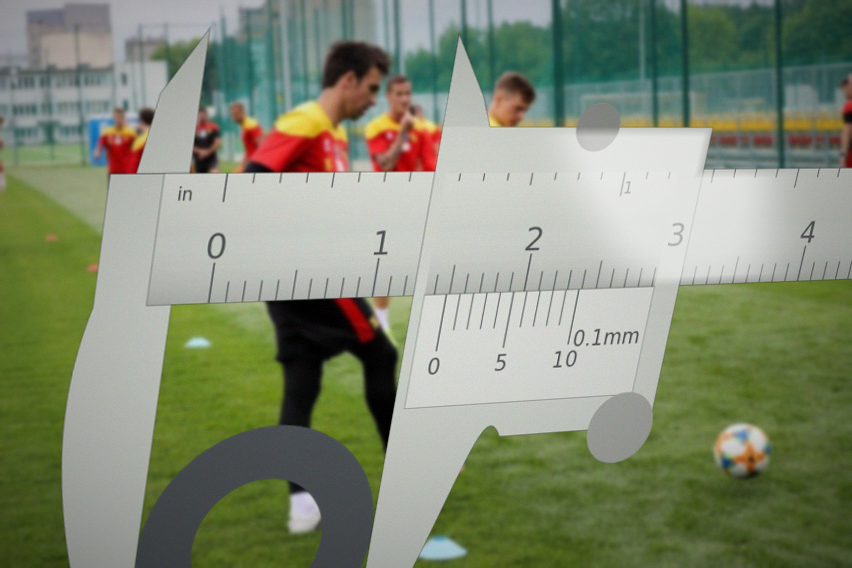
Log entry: 14.8mm
